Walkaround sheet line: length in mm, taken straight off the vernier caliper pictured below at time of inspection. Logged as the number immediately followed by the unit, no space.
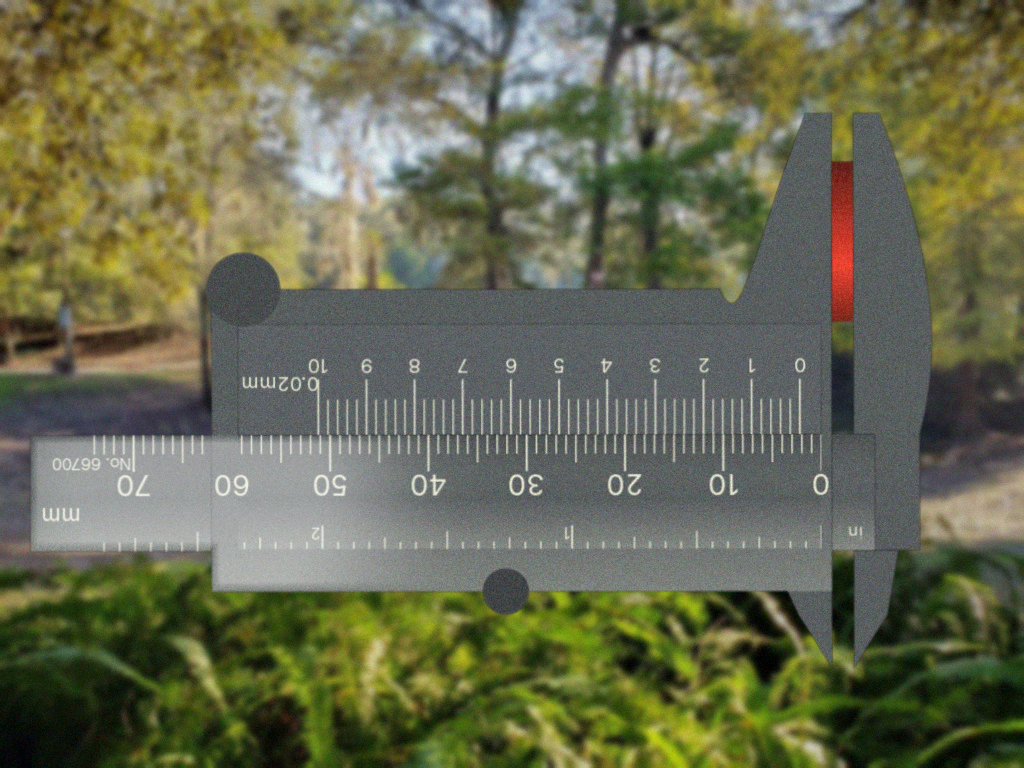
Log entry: 2.2mm
